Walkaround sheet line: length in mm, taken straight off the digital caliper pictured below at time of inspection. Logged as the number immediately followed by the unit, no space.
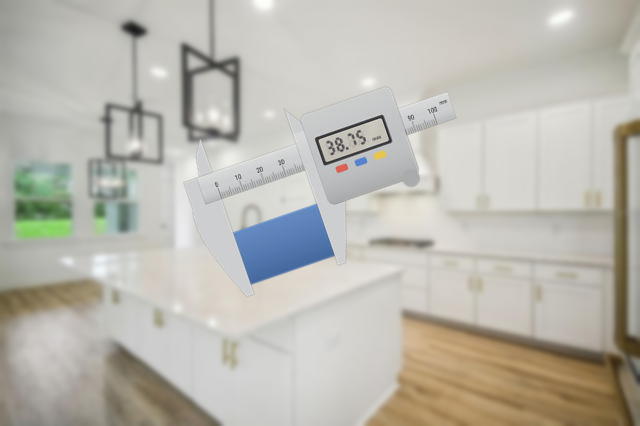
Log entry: 38.75mm
